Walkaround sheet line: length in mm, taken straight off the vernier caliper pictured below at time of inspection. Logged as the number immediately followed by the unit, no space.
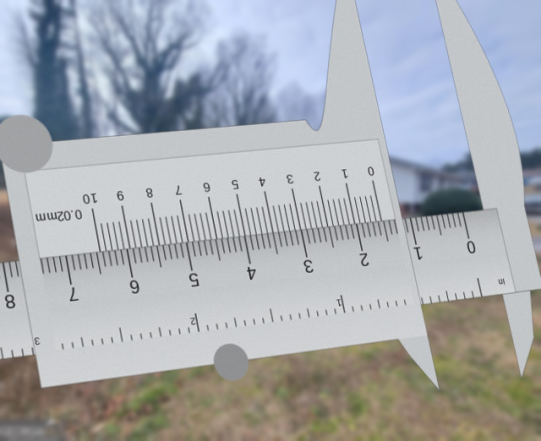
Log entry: 15.4mm
